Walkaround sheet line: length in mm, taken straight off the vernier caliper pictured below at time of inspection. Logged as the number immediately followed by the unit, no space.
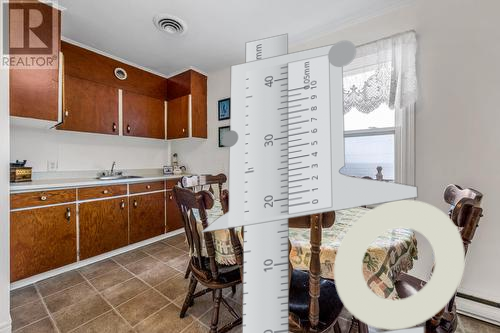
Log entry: 18.8mm
